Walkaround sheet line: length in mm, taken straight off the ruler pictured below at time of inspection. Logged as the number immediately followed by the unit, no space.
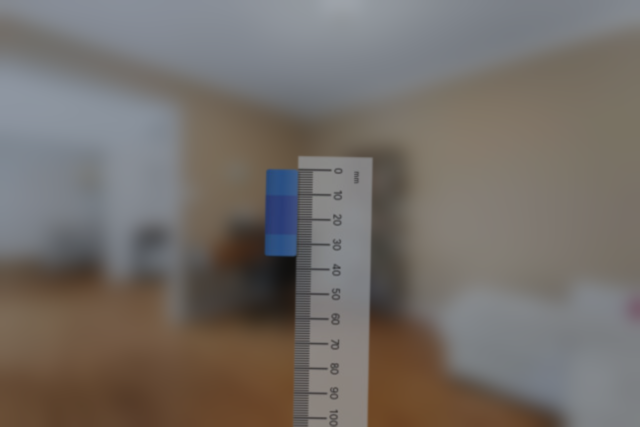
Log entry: 35mm
